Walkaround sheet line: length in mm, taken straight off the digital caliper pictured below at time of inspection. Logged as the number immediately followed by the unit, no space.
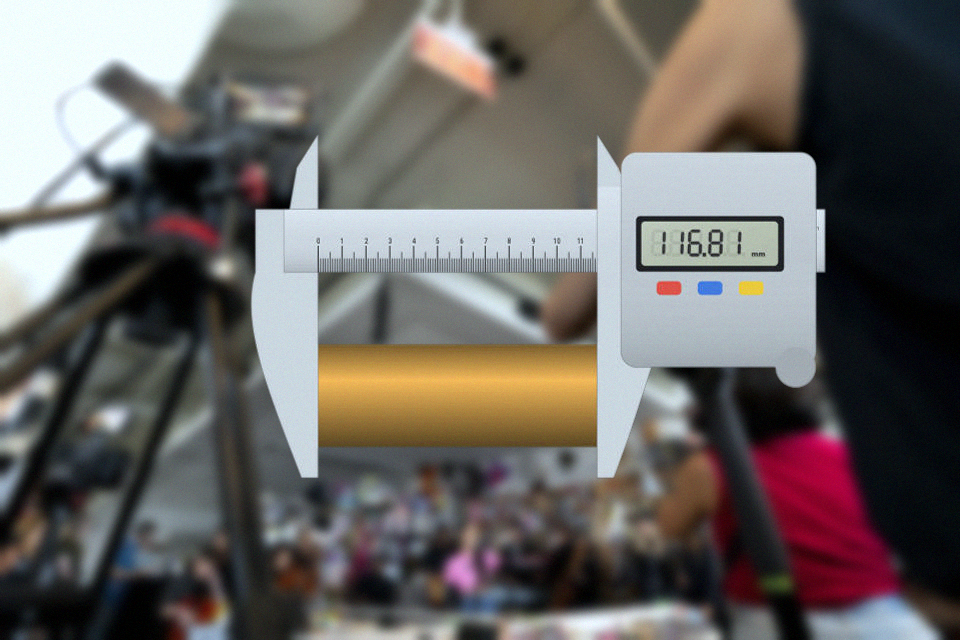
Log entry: 116.81mm
